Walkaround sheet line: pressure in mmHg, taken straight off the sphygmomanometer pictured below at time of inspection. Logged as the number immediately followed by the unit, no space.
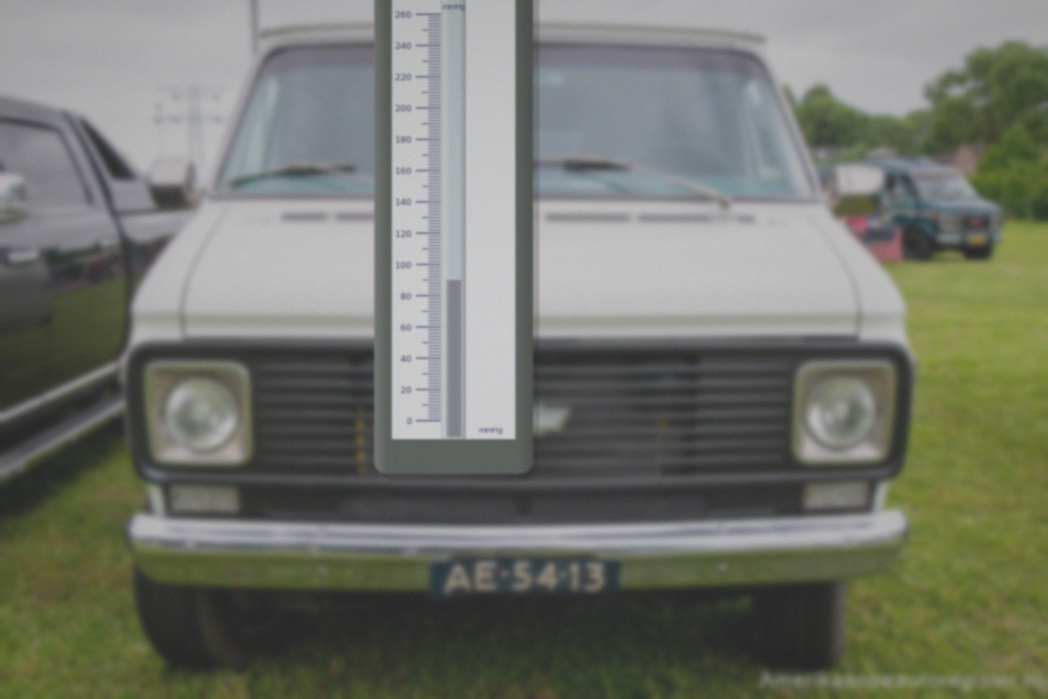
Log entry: 90mmHg
